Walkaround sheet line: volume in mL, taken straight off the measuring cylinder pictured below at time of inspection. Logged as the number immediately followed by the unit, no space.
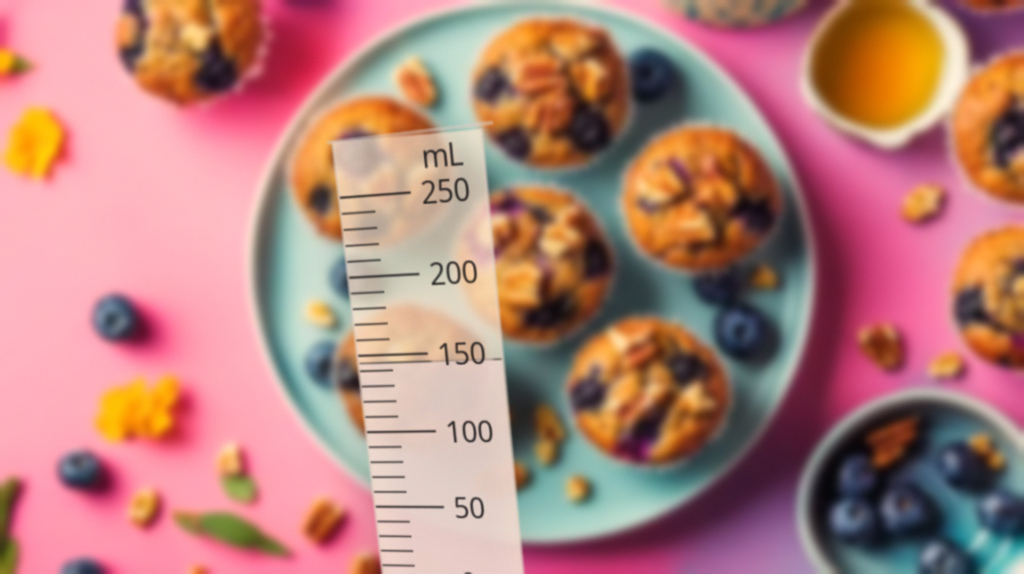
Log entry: 145mL
